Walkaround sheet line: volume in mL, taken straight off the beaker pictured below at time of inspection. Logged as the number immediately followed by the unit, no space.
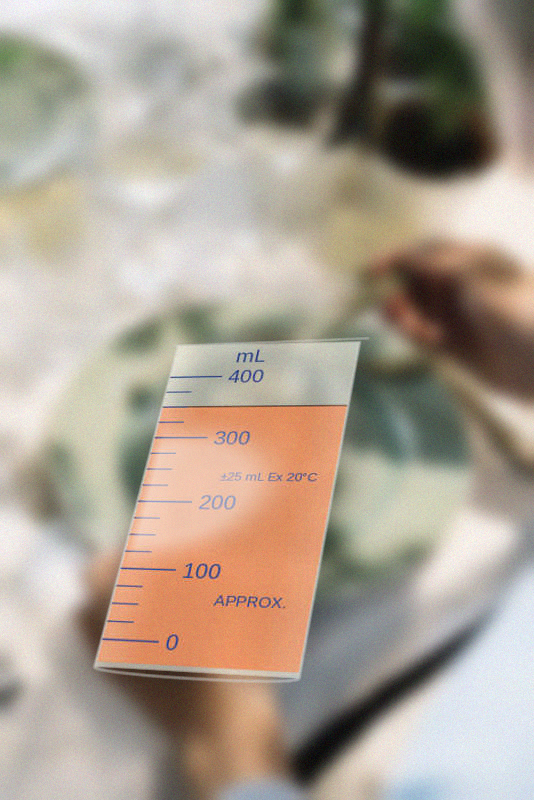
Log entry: 350mL
